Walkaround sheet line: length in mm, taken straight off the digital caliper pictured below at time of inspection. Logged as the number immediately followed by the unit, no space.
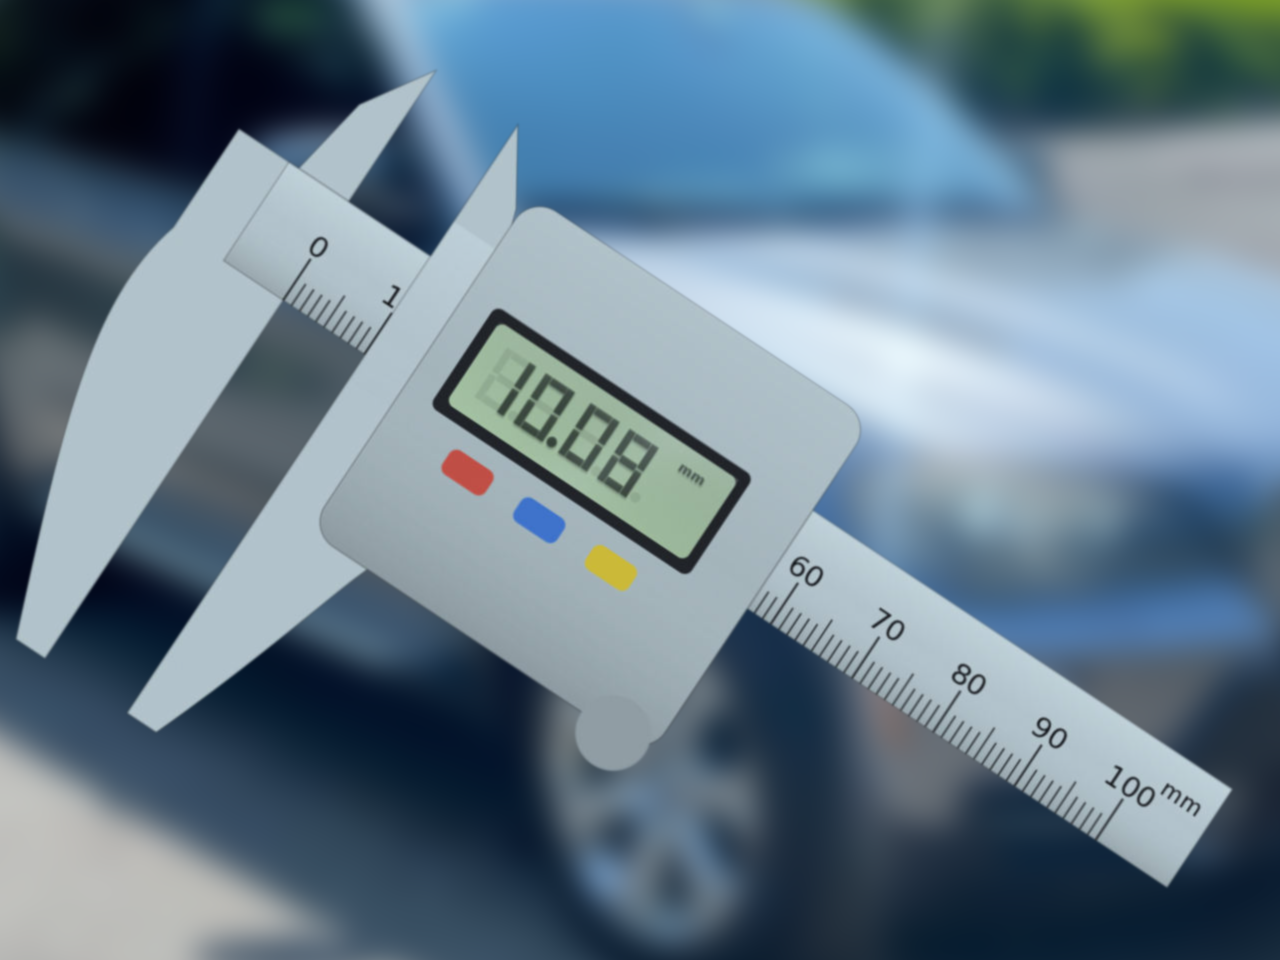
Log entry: 10.08mm
